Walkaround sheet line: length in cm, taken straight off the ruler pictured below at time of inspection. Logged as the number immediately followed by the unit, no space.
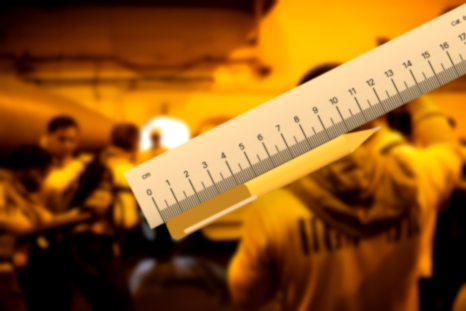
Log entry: 11.5cm
